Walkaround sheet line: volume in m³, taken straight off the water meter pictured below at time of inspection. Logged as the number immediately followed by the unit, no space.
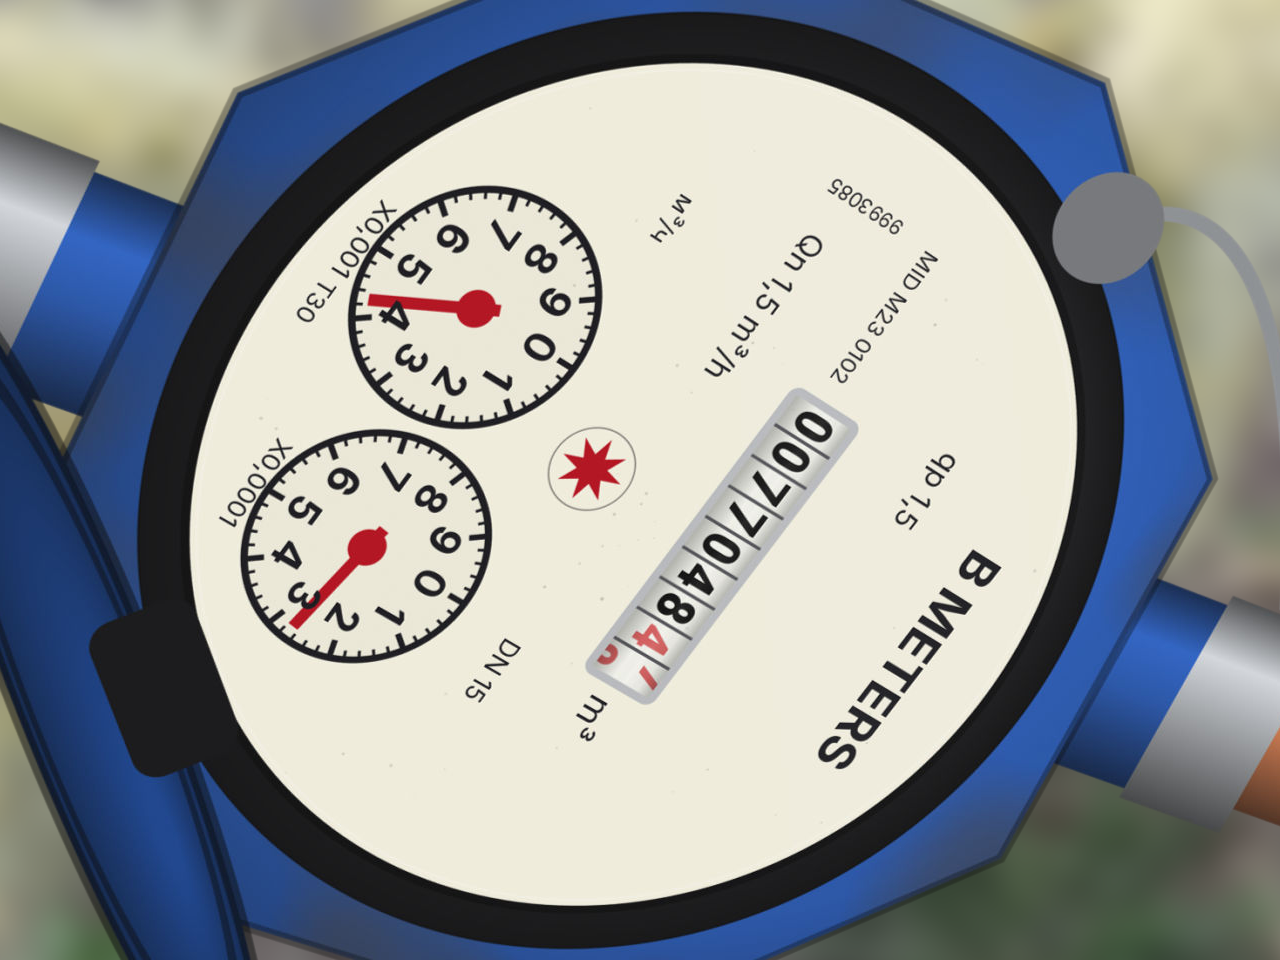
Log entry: 77048.4742m³
